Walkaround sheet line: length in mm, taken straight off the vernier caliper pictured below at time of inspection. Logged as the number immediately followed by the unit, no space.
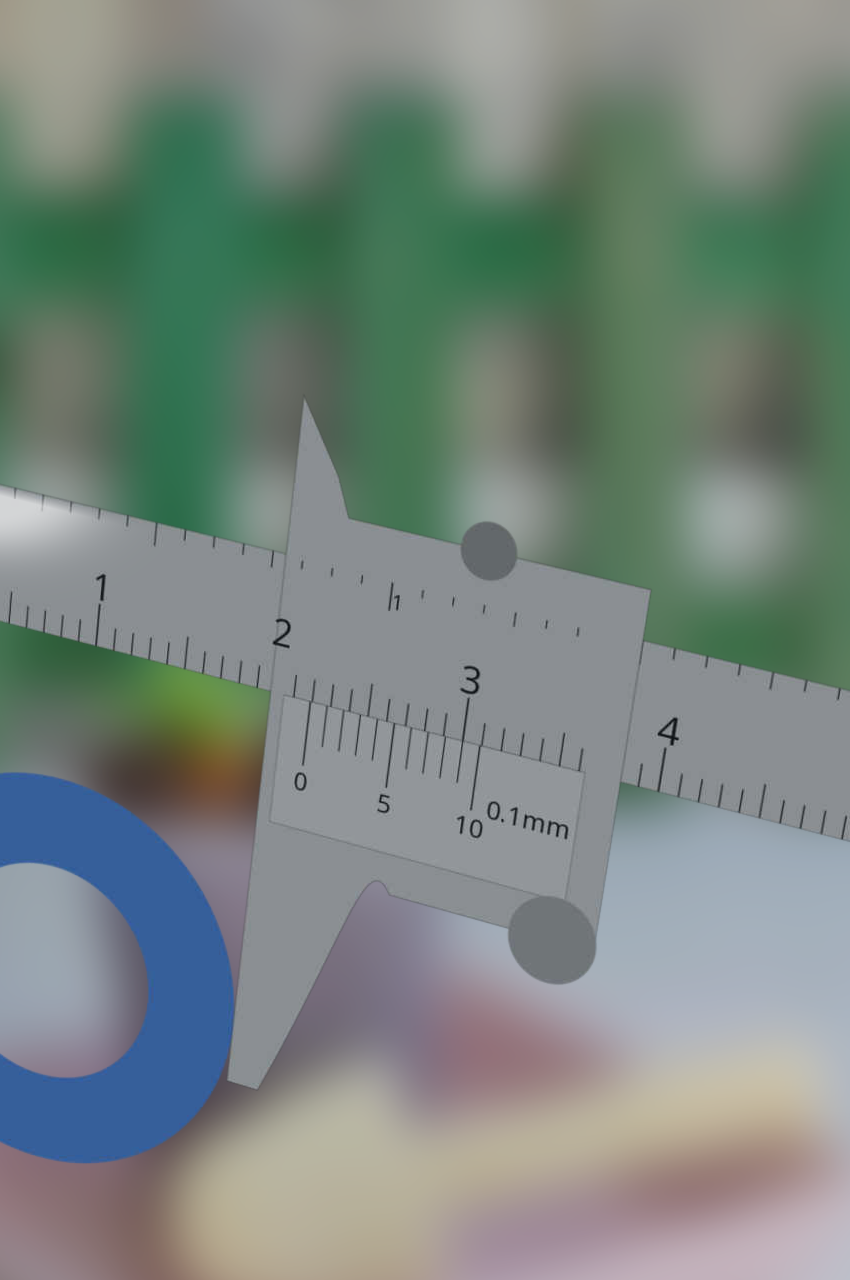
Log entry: 21.9mm
